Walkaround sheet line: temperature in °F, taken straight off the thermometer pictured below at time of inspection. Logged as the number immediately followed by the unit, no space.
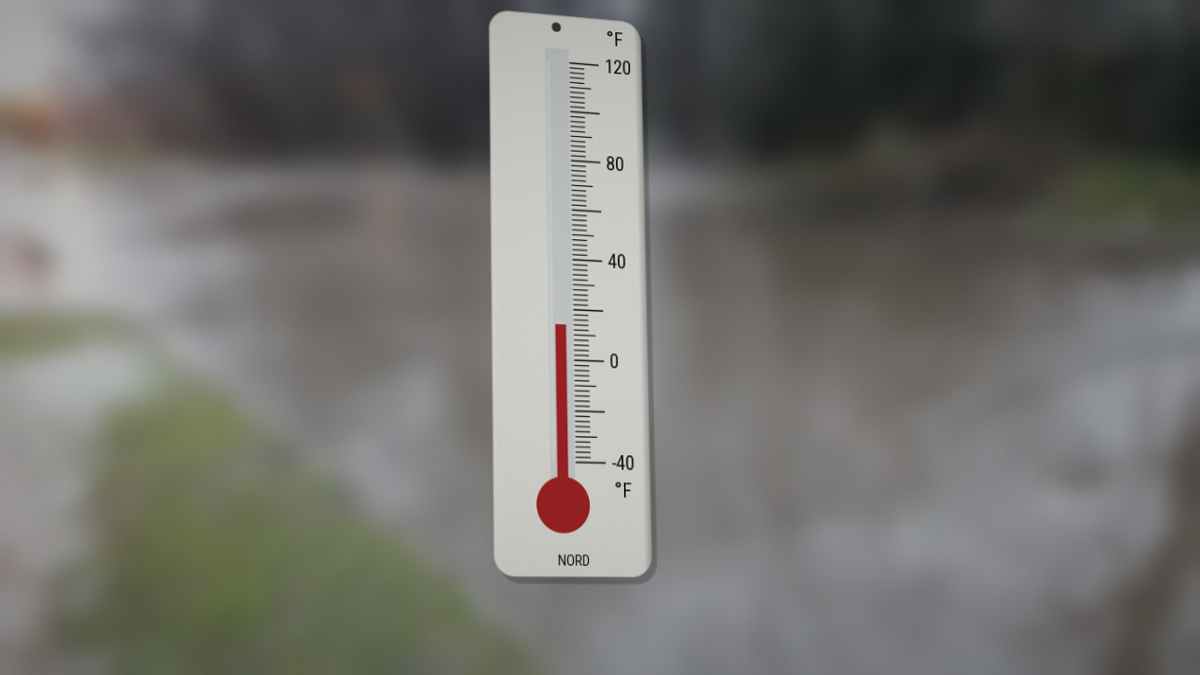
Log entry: 14°F
